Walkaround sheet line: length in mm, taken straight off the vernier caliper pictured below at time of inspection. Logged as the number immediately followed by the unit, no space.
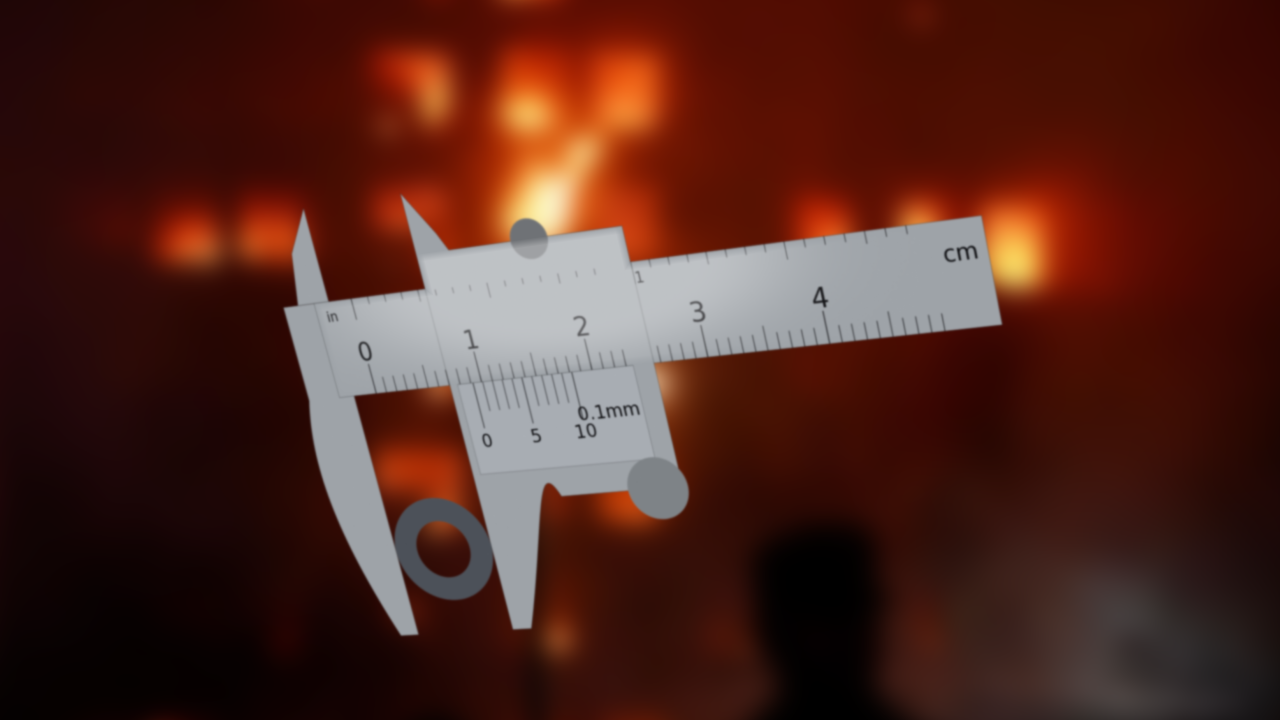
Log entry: 9.2mm
